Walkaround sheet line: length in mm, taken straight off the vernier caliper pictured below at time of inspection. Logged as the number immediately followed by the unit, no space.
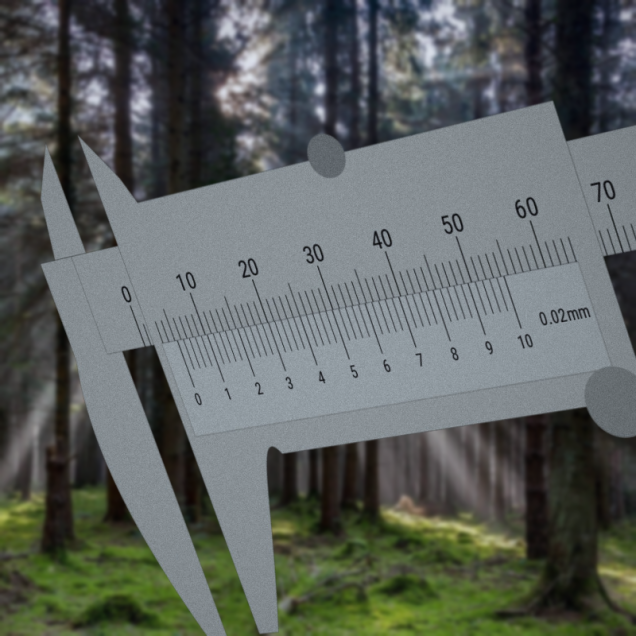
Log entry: 5.4mm
